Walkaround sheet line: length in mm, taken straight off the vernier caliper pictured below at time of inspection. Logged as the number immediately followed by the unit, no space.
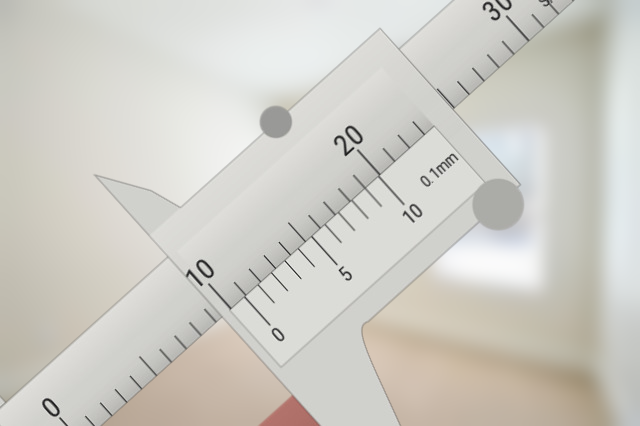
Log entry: 10.9mm
